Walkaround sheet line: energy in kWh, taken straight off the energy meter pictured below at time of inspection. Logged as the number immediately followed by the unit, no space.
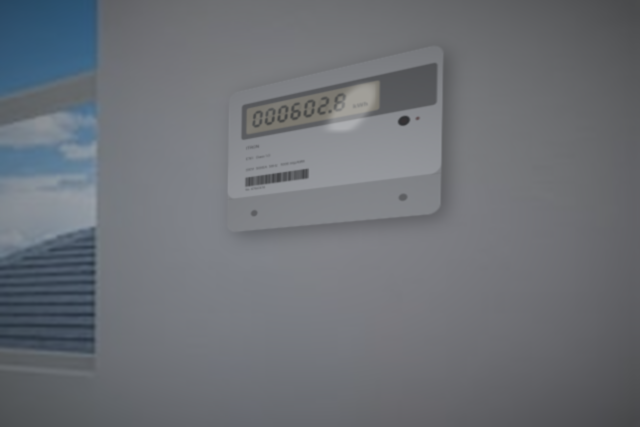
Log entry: 602.8kWh
